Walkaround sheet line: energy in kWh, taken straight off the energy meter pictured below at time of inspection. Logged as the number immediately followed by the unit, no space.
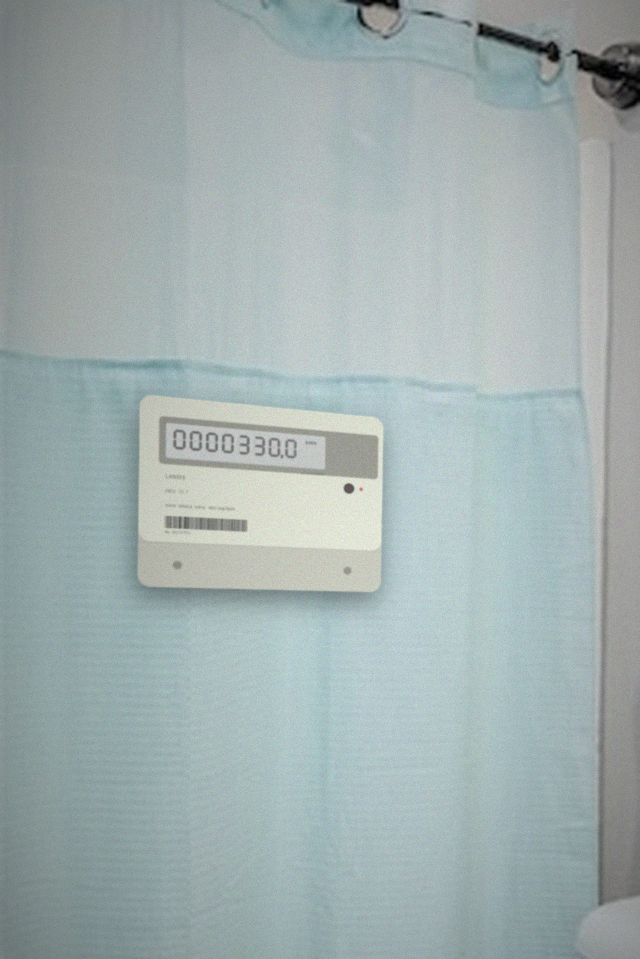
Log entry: 330.0kWh
